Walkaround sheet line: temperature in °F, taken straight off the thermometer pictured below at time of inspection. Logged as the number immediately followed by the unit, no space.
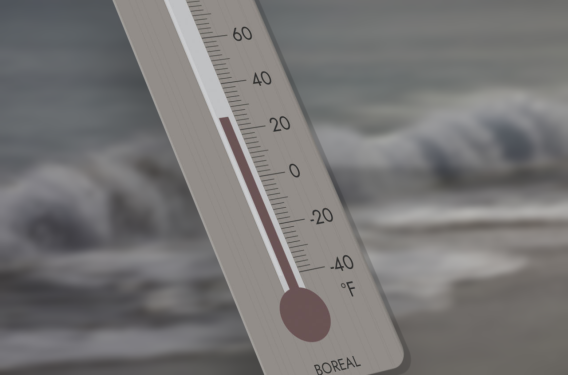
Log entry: 26°F
